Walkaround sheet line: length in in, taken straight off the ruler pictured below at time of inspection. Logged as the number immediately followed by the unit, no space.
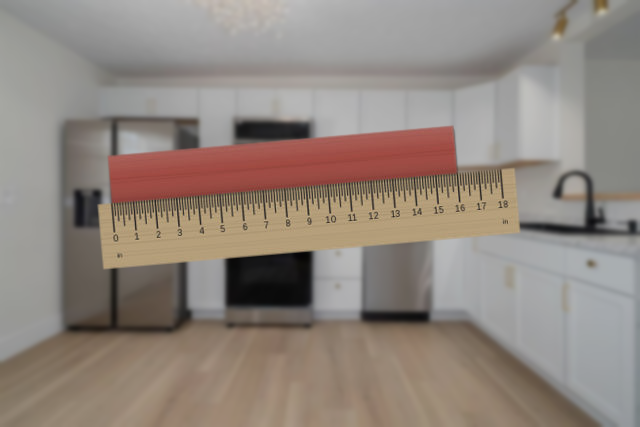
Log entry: 16in
